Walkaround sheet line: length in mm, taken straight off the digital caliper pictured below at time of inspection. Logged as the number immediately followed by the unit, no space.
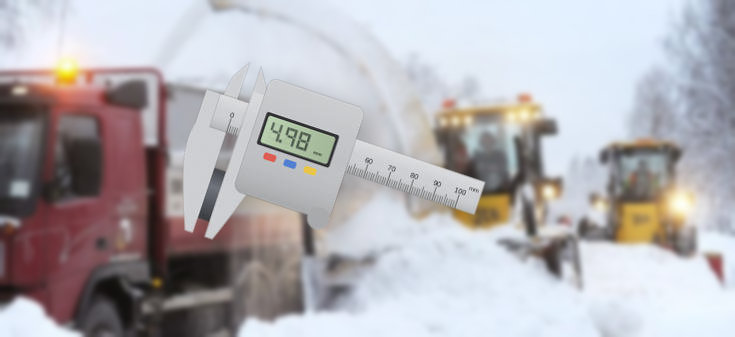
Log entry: 4.98mm
